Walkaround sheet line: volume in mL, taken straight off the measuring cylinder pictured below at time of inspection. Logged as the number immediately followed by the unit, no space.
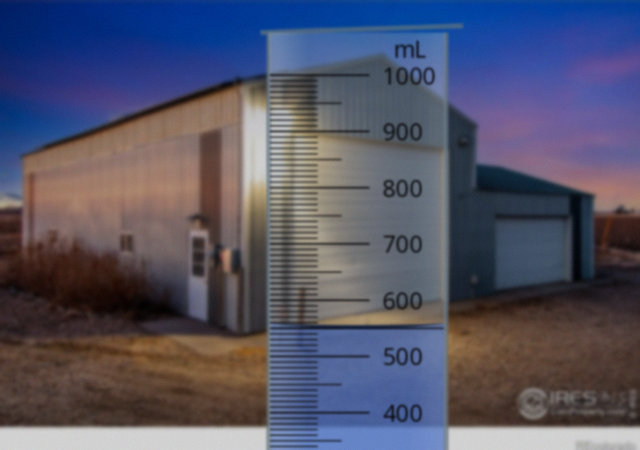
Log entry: 550mL
